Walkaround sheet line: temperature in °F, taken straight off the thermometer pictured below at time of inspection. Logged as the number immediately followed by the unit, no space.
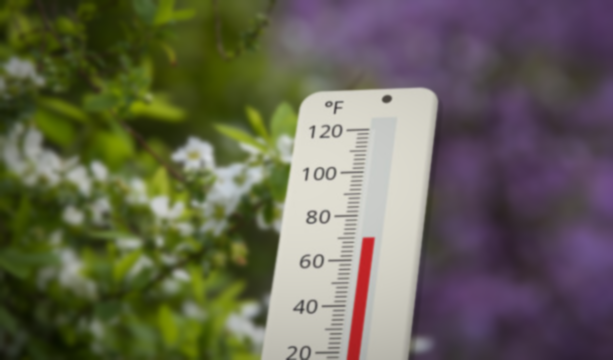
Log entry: 70°F
